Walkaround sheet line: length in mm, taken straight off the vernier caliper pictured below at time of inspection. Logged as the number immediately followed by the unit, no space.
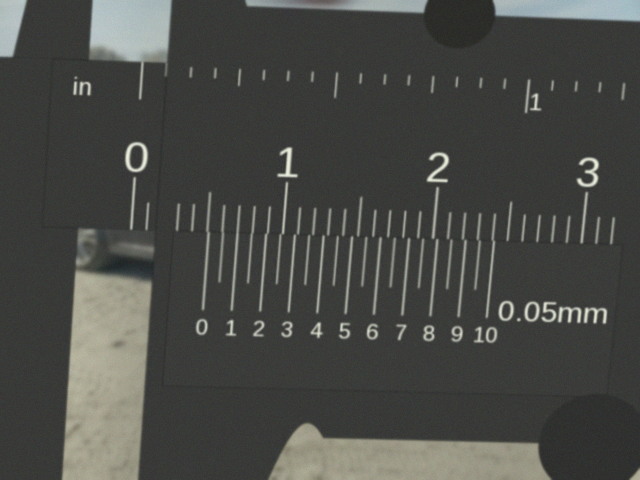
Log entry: 5.1mm
